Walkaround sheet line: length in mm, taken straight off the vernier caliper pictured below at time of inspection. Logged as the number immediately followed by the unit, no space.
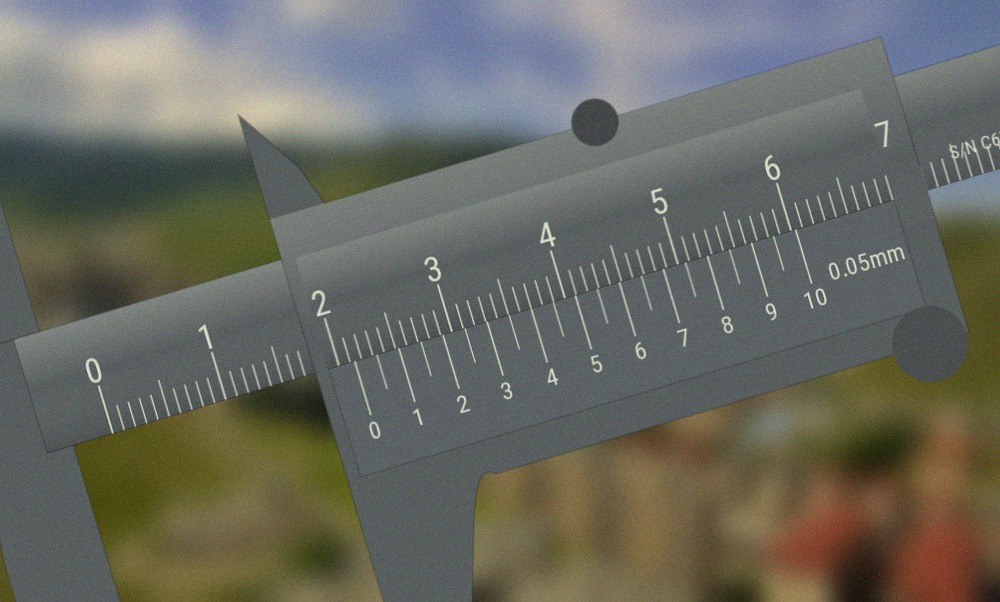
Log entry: 21.4mm
